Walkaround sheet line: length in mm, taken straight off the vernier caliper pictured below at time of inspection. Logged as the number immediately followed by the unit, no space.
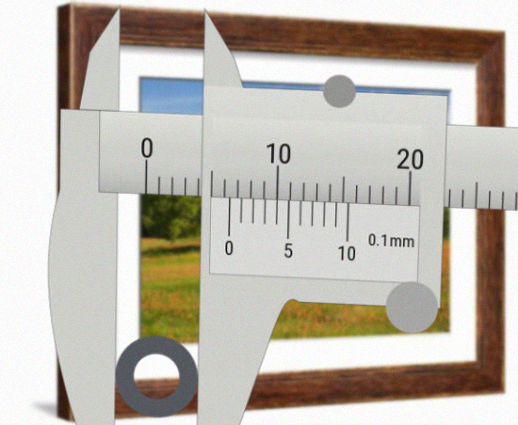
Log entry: 6.4mm
